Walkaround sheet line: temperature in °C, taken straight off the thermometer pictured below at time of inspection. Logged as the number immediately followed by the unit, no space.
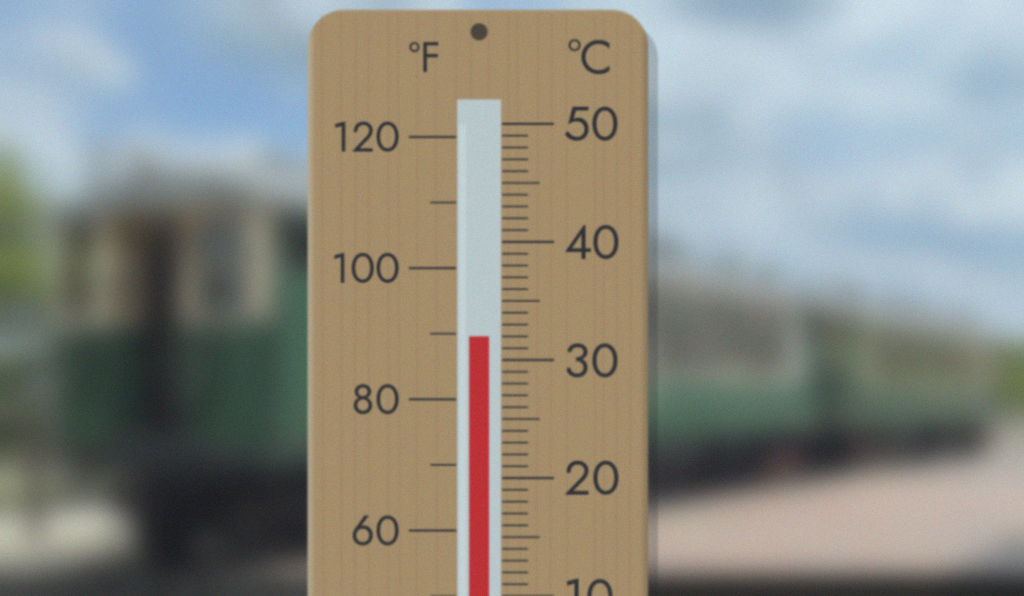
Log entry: 32°C
